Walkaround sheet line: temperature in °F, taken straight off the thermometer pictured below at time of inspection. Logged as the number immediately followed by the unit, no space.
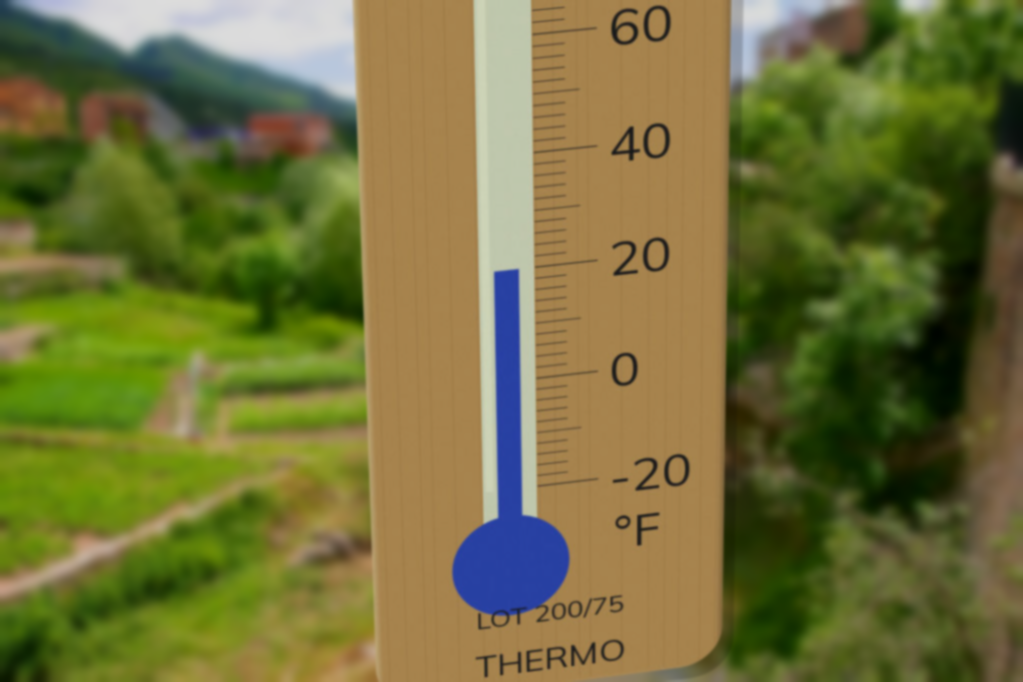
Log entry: 20°F
